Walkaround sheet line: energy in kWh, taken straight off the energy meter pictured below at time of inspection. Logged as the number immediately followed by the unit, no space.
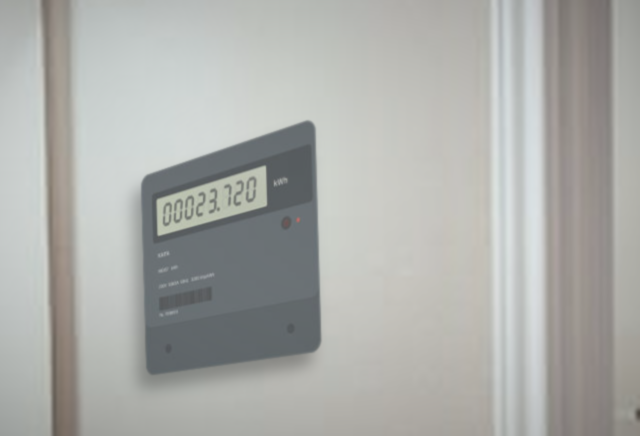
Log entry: 23.720kWh
